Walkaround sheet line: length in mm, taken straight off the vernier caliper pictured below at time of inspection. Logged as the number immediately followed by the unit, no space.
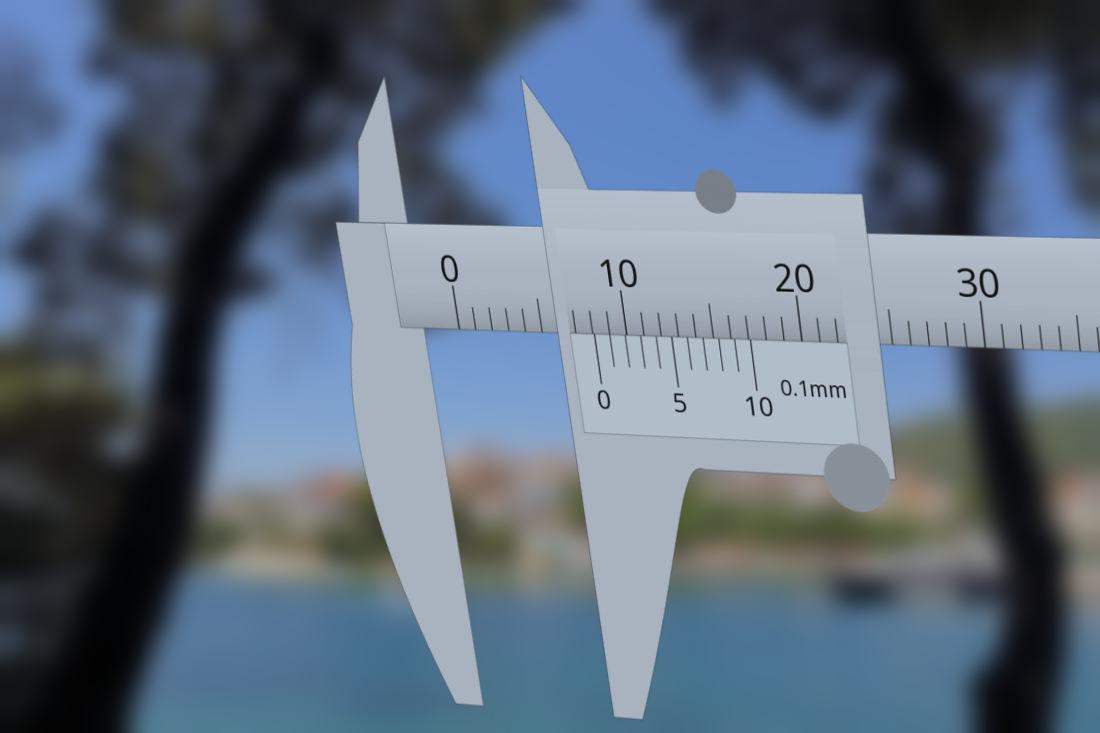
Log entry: 8.1mm
